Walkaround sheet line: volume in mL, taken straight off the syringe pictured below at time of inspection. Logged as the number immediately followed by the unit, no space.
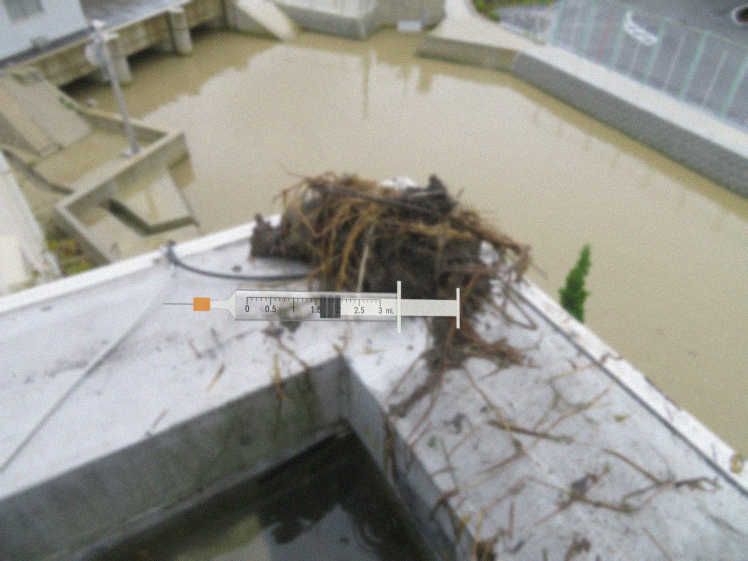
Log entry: 1.6mL
